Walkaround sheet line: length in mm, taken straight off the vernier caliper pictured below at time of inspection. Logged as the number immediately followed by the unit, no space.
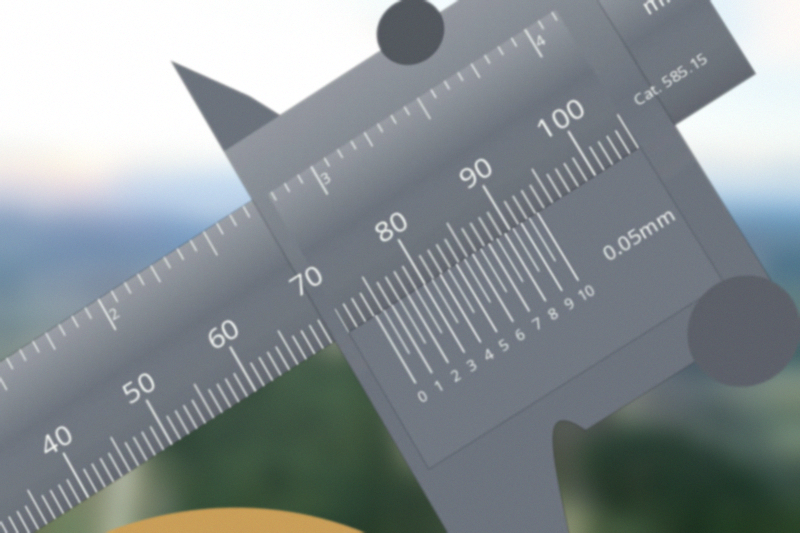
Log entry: 74.2mm
